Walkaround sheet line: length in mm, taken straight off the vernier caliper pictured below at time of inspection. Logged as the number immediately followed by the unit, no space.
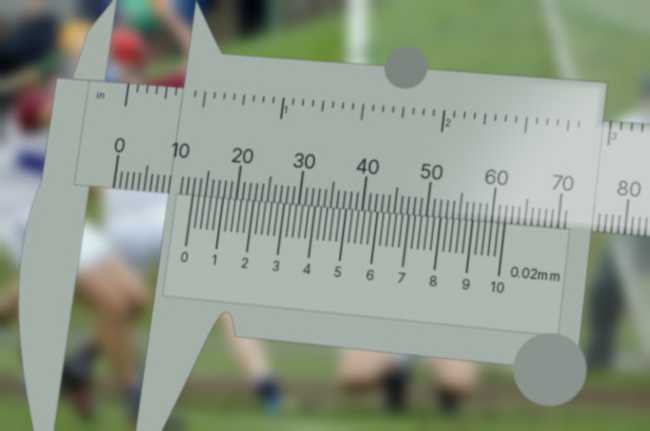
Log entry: 13.0mm
